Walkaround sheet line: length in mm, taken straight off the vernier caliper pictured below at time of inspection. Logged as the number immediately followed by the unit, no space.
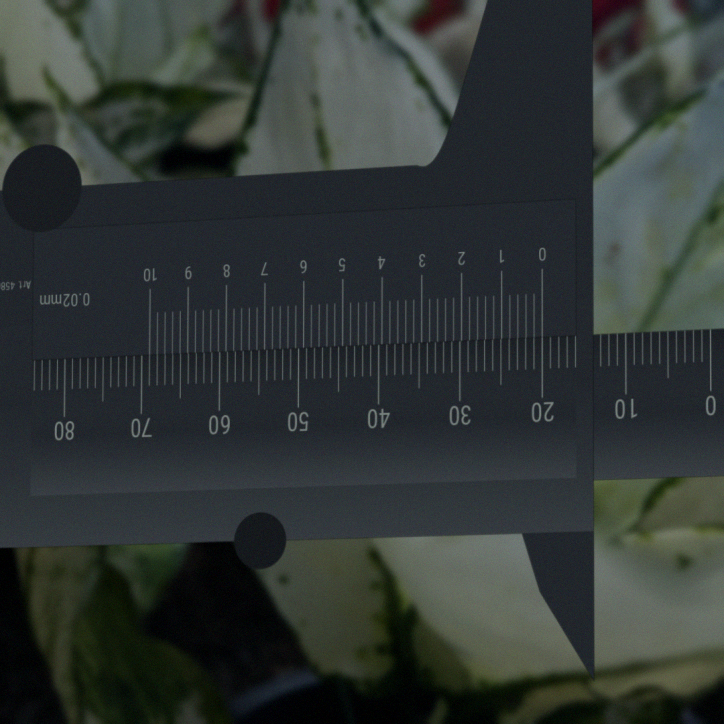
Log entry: 20.0mm
